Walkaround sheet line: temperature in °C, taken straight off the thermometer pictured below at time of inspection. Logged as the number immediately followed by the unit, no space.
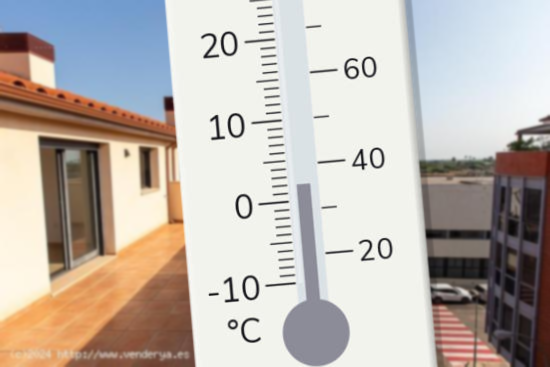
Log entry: 2°C
